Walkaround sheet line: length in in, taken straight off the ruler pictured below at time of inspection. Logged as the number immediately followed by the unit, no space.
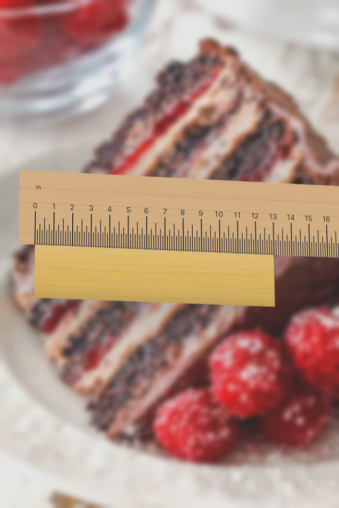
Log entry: 13in
